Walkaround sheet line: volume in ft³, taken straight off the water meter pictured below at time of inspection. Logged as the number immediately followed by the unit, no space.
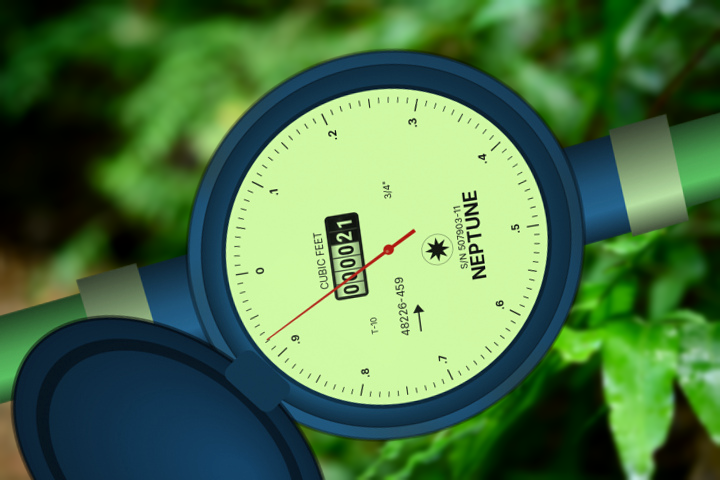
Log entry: 20.92ft³
